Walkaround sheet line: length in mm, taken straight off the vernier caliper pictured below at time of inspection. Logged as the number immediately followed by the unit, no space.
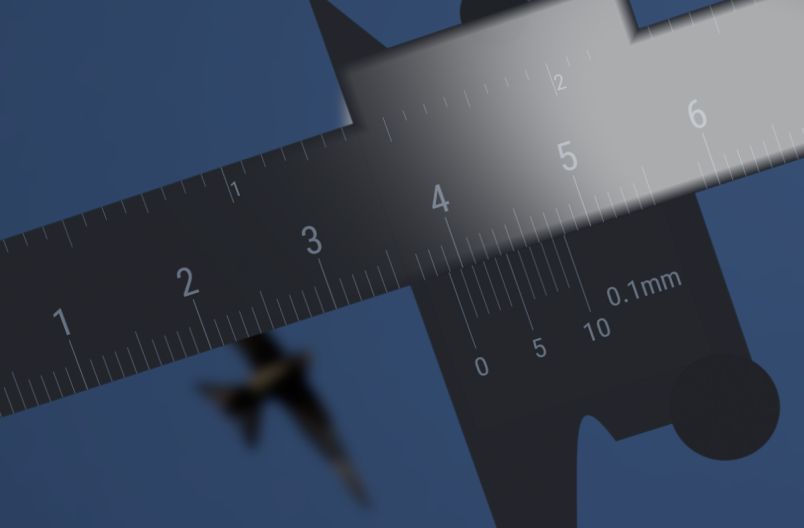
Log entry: 38.9mm
